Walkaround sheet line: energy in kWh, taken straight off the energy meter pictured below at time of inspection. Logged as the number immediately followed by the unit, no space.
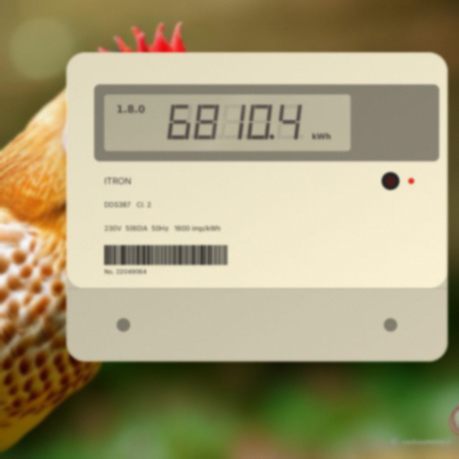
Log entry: 6810.4kWh
